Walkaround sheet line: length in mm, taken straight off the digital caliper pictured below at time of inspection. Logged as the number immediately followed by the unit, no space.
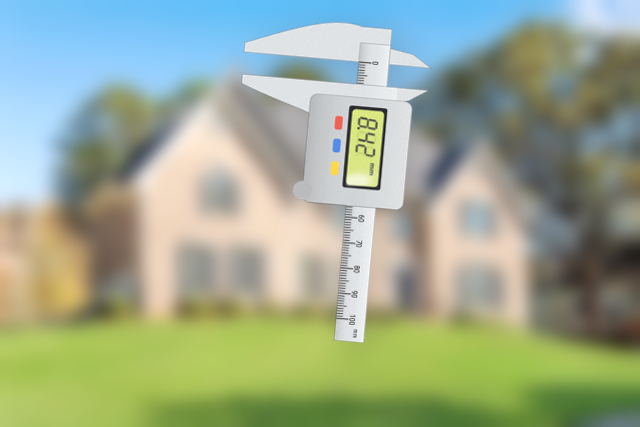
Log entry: 8.42mm
